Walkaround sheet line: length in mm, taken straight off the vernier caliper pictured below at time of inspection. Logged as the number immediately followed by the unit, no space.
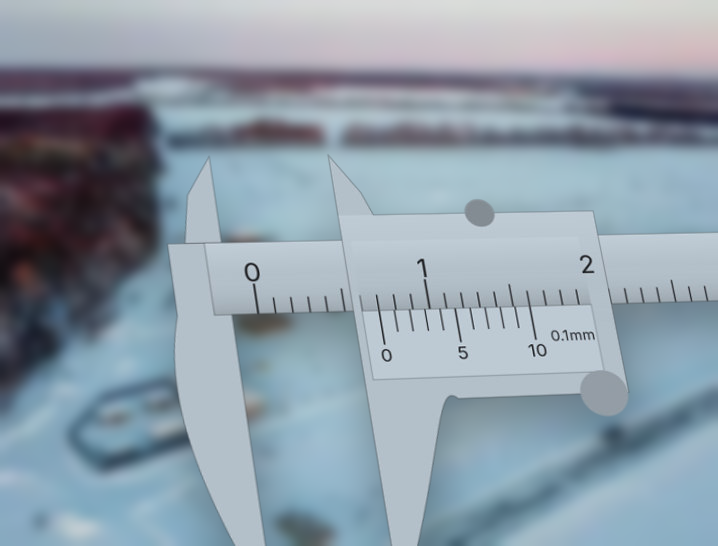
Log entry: 7.0mm
